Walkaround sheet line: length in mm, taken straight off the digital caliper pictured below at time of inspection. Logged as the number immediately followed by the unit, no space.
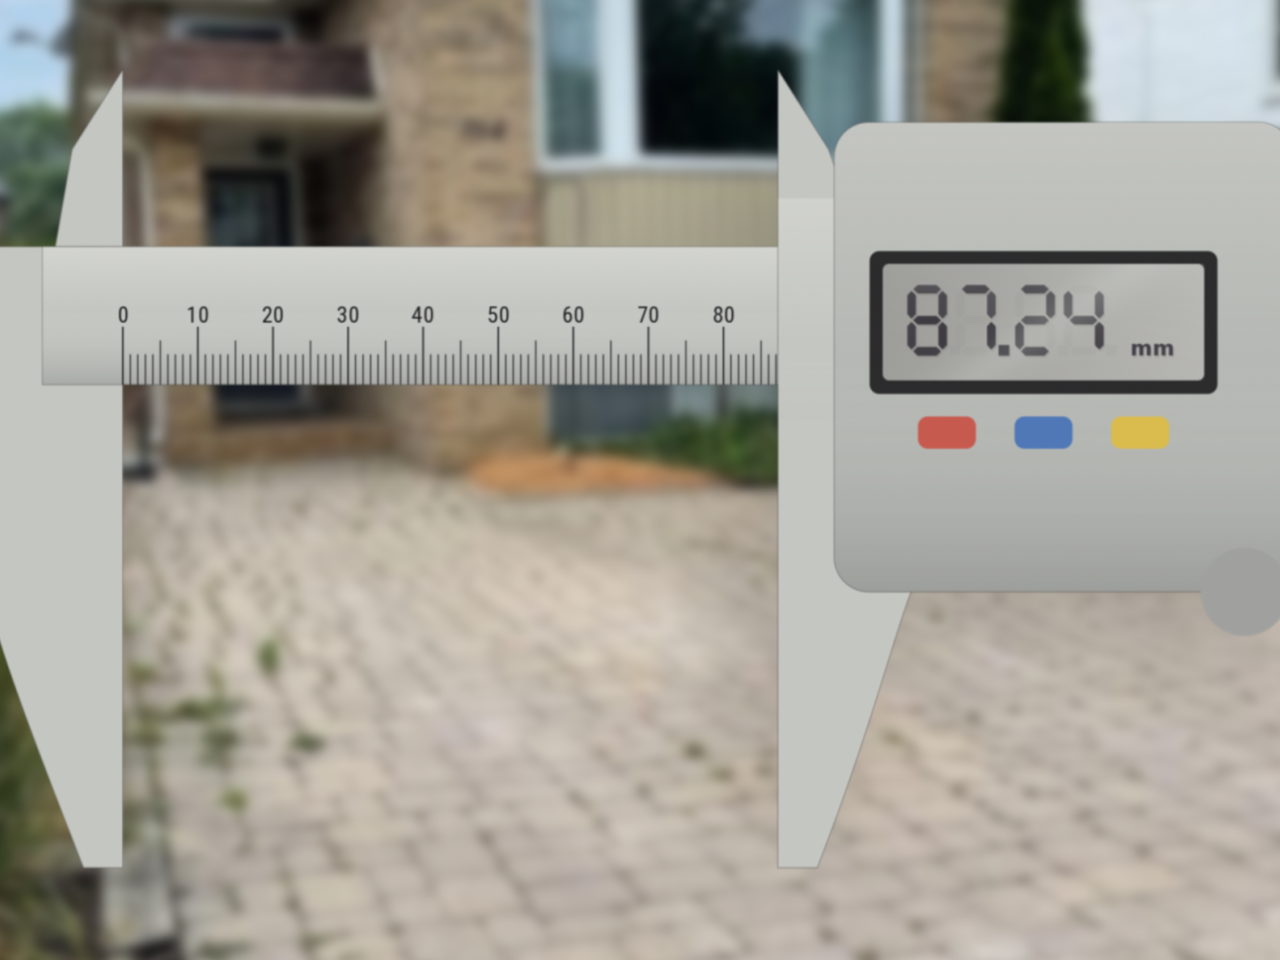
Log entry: 87.24mm
